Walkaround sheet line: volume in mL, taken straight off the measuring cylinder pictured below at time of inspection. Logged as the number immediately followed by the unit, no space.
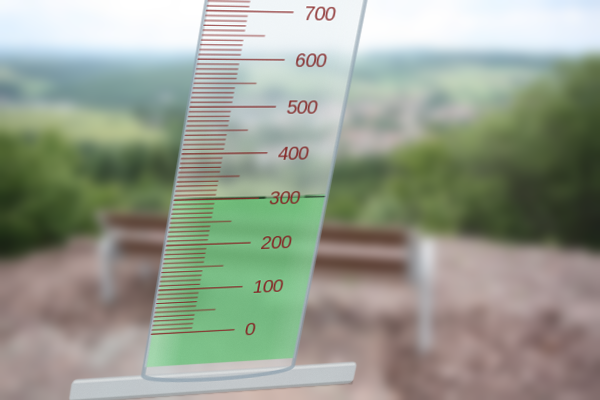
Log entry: 300mL
